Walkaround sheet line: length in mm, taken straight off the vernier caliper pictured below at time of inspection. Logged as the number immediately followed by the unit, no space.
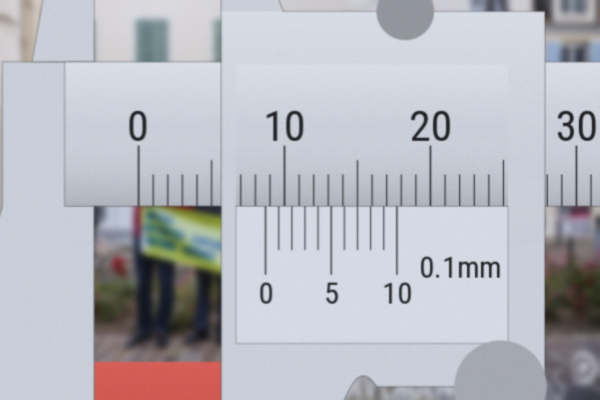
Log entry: 8.7mm
